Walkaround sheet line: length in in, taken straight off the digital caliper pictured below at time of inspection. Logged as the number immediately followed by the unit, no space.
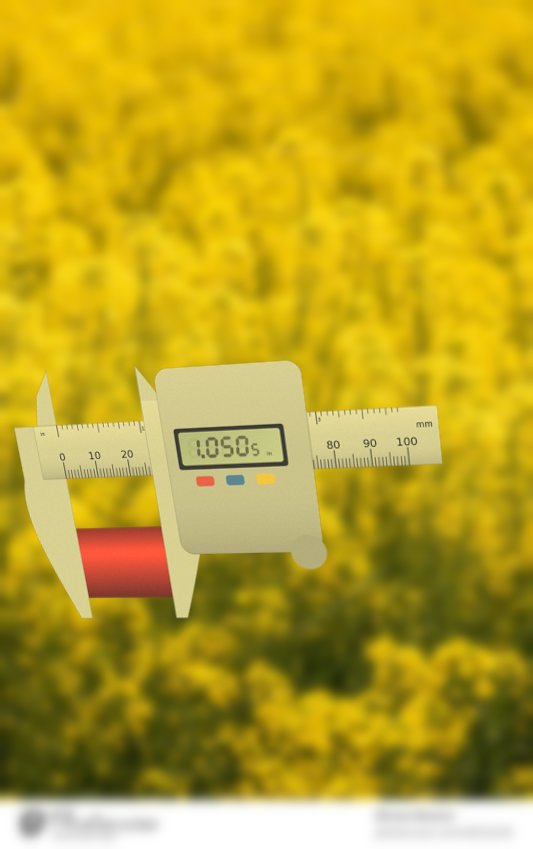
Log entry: 1.0505in
